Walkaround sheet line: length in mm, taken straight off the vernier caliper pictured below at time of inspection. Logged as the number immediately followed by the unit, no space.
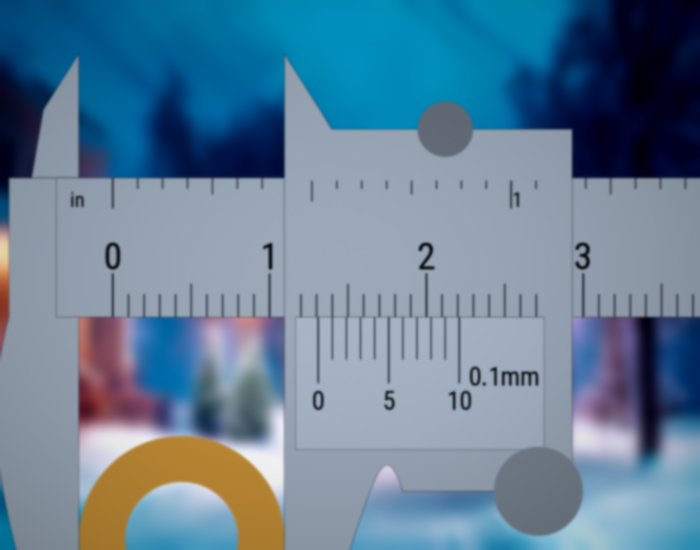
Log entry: 13.1mm
